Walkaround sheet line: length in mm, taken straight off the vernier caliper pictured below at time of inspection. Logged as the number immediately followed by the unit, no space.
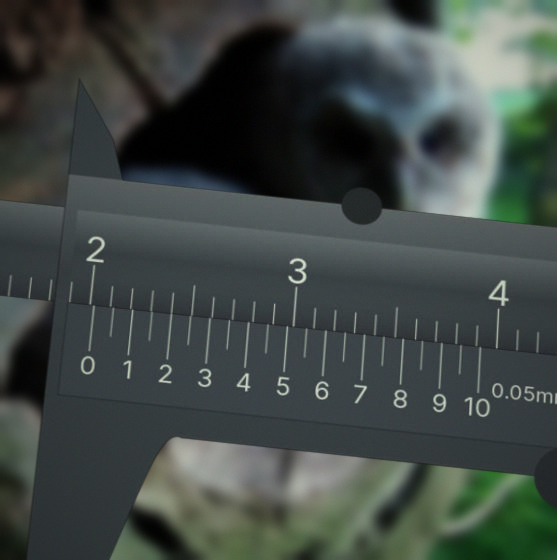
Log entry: 20.2mm
